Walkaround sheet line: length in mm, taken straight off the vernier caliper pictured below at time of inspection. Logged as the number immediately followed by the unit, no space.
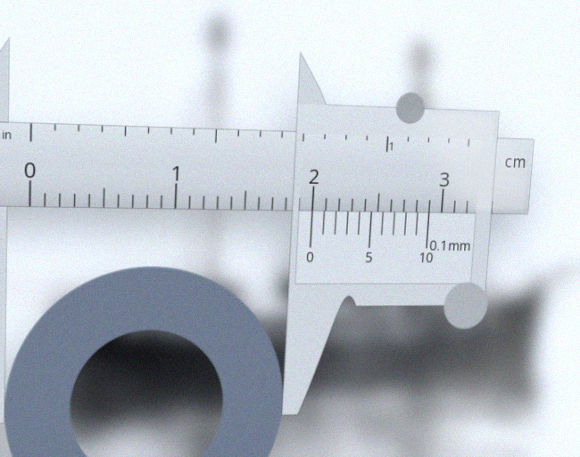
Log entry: 20.0mm
